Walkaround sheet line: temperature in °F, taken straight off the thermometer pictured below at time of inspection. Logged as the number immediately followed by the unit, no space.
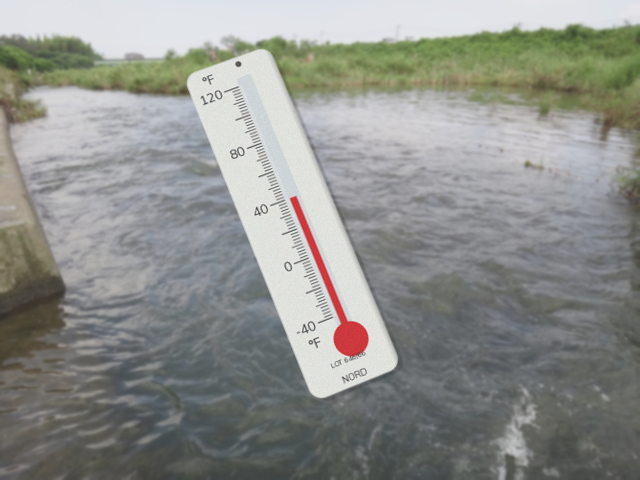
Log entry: 40°F
